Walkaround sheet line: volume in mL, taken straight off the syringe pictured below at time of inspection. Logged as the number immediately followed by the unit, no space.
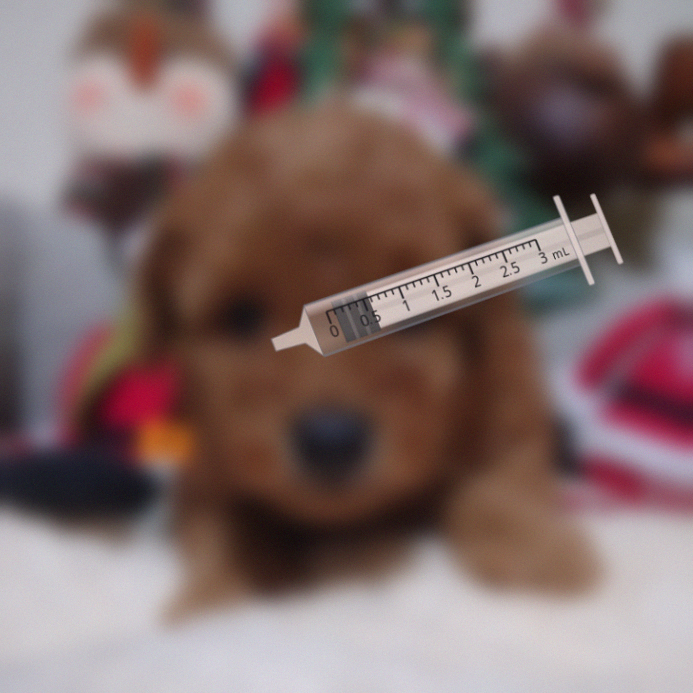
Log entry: 0.1mL
